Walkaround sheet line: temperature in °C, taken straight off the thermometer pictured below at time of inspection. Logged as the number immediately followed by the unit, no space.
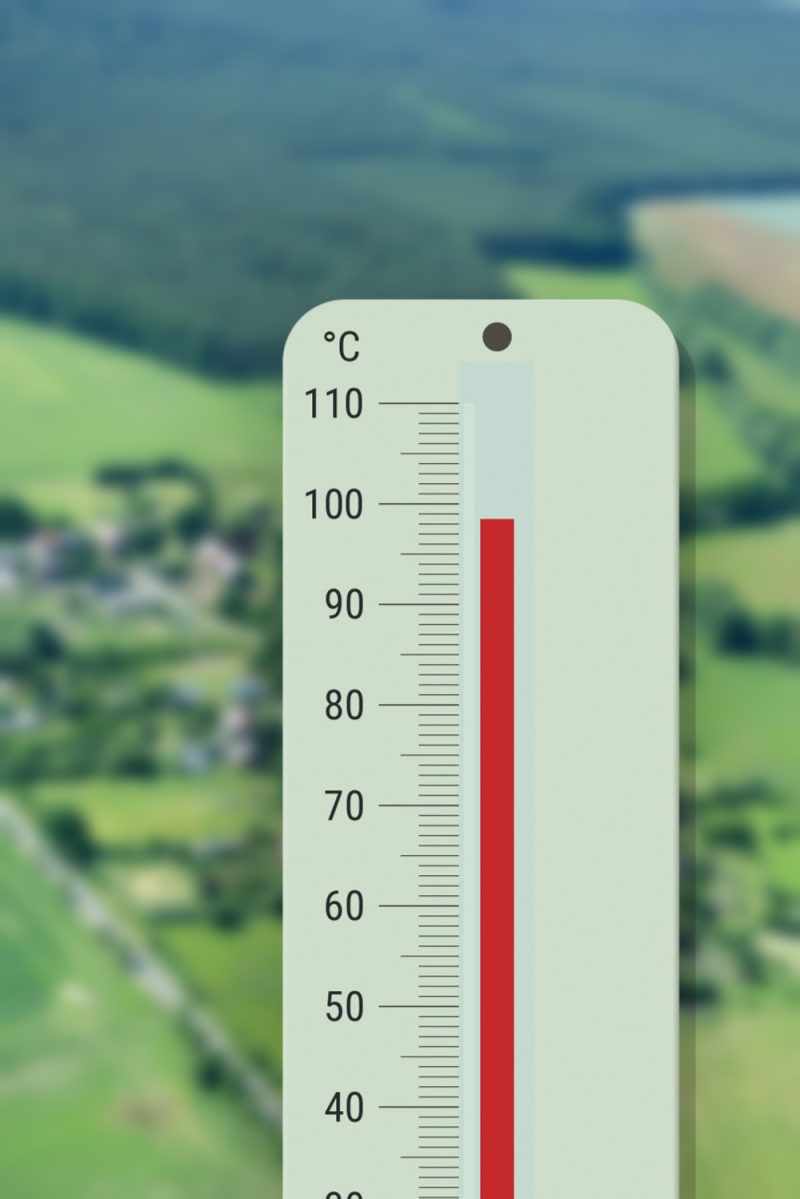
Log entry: 98.5°C
